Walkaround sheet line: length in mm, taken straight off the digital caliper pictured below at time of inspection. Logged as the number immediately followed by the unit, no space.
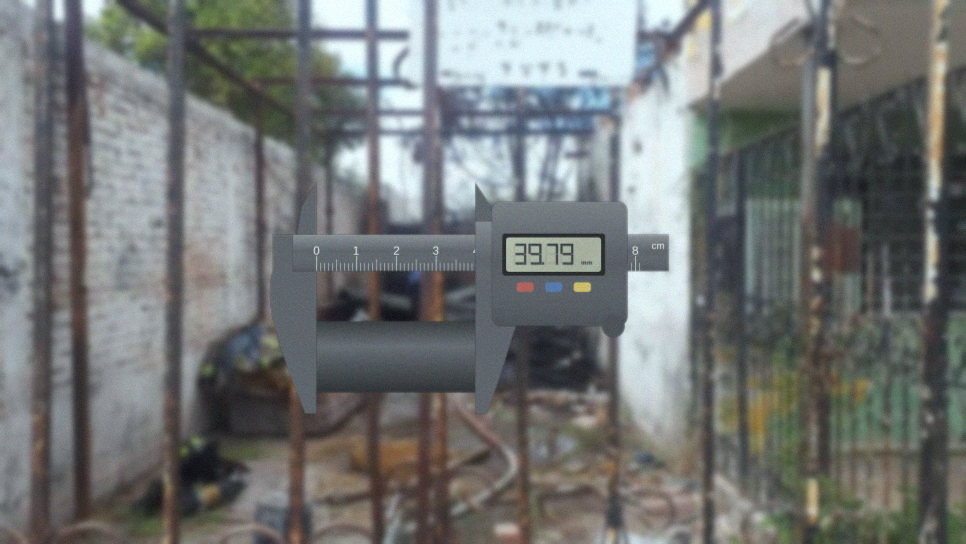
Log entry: 39.79mm
